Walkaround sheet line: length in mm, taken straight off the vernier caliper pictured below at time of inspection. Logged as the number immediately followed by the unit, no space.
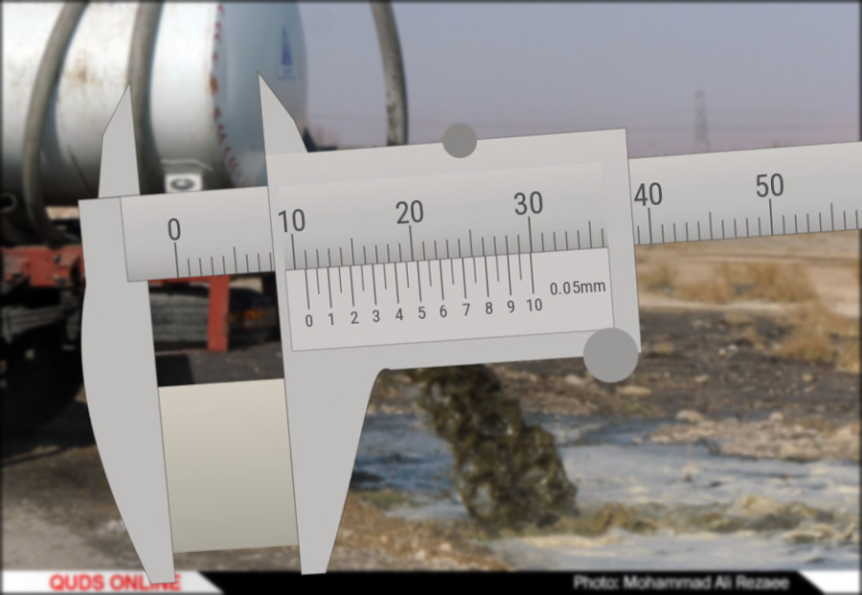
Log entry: 10.9mm
